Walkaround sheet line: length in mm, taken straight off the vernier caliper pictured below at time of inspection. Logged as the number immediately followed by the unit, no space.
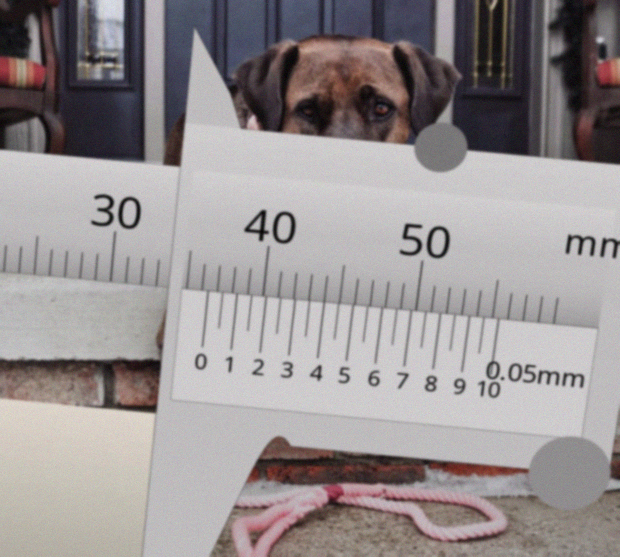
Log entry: 36.4mm
